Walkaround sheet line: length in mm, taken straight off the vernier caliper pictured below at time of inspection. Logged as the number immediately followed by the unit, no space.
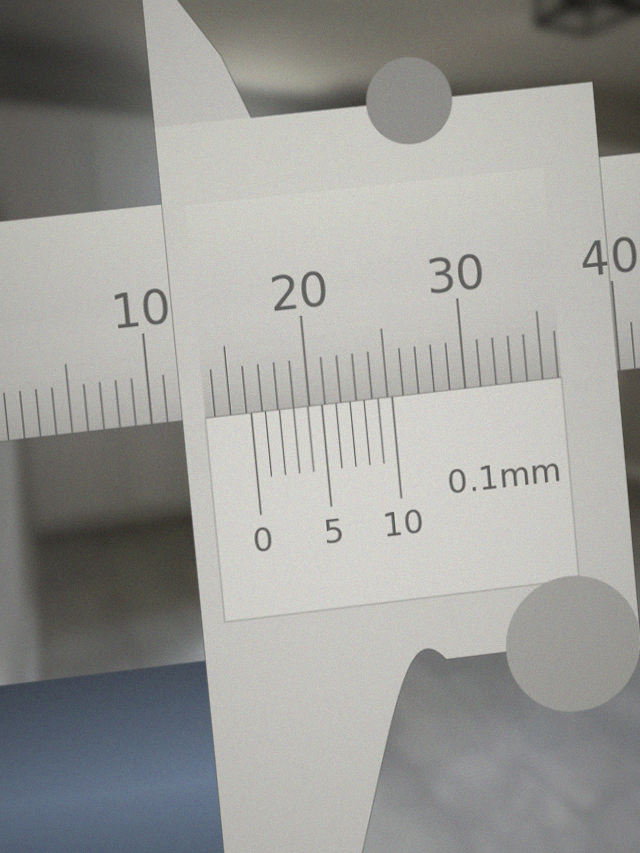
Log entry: 16.3mm
